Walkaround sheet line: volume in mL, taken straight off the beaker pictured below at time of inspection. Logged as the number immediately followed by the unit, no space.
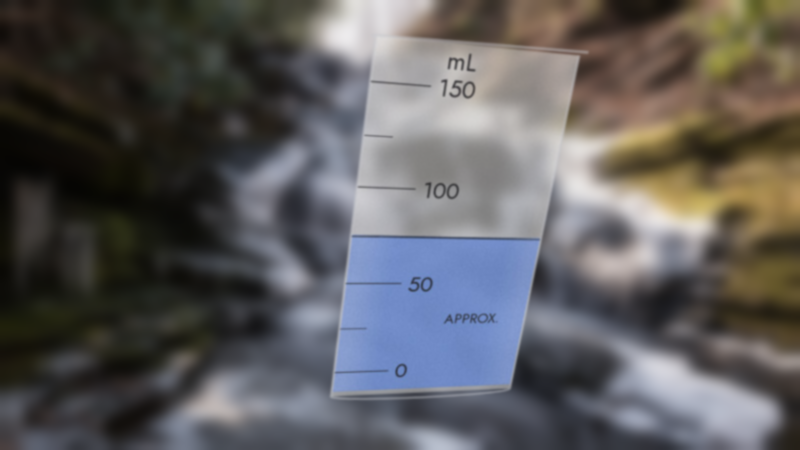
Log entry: 75mL
